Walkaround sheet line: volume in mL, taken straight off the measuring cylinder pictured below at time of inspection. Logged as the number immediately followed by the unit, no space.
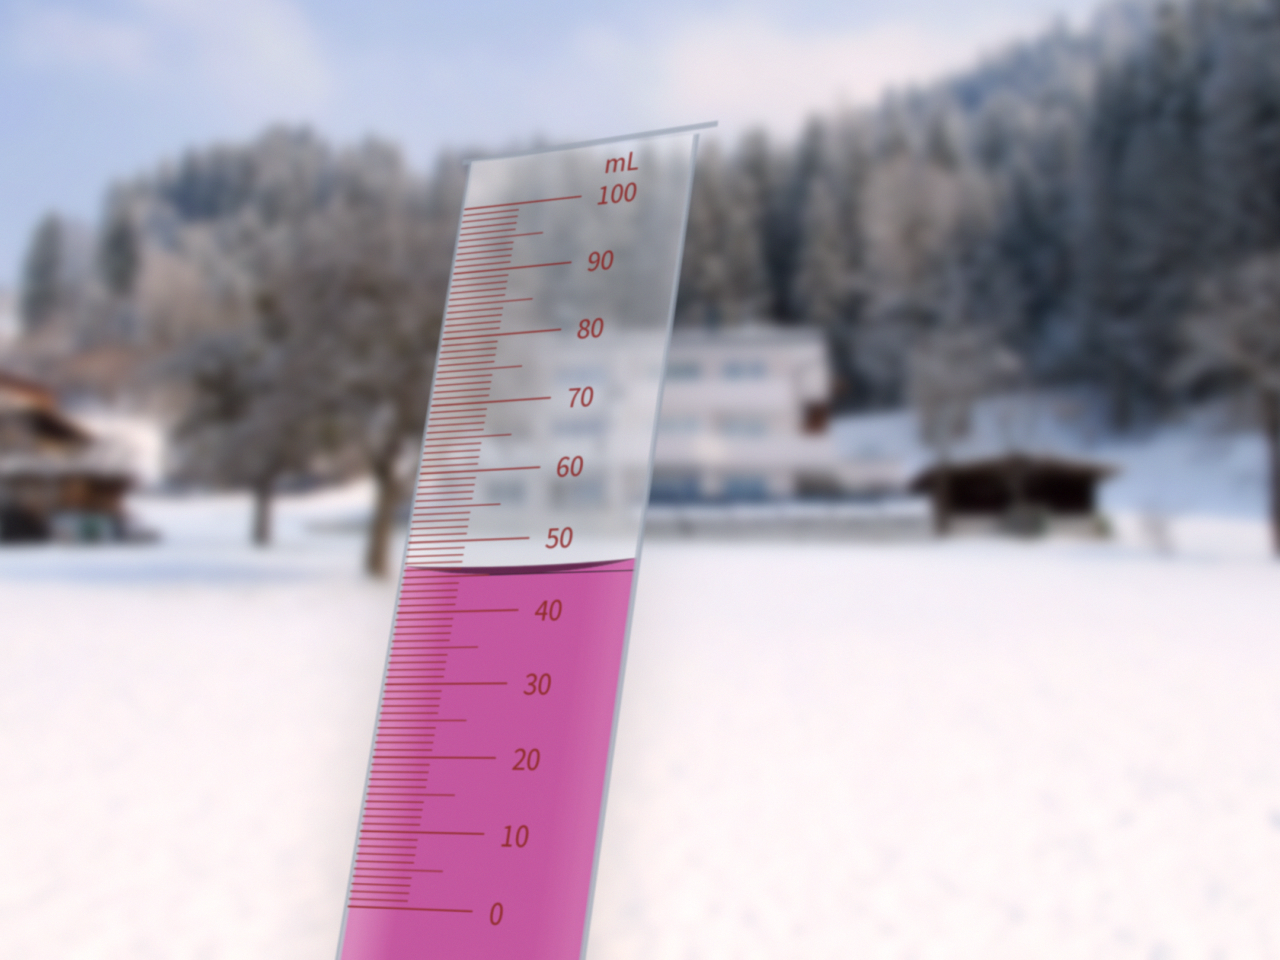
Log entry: 45mL
